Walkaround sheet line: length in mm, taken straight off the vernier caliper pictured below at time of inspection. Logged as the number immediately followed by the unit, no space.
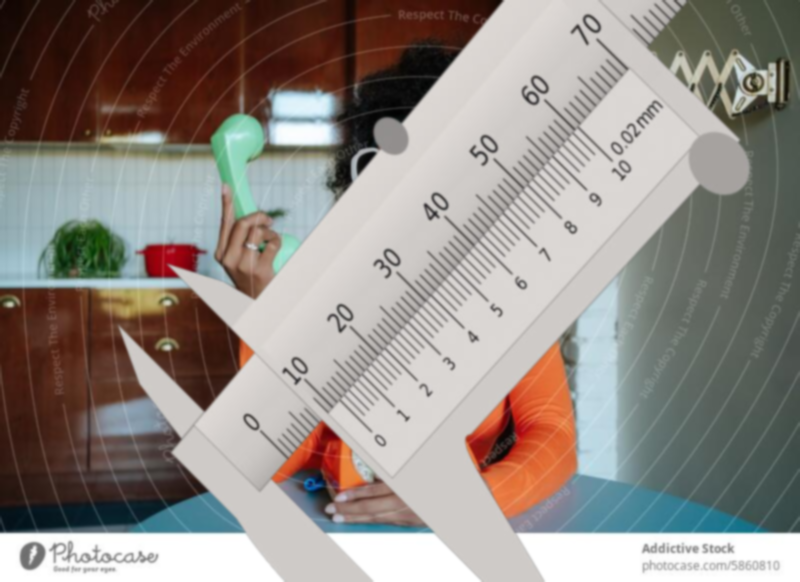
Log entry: 11.5mm
